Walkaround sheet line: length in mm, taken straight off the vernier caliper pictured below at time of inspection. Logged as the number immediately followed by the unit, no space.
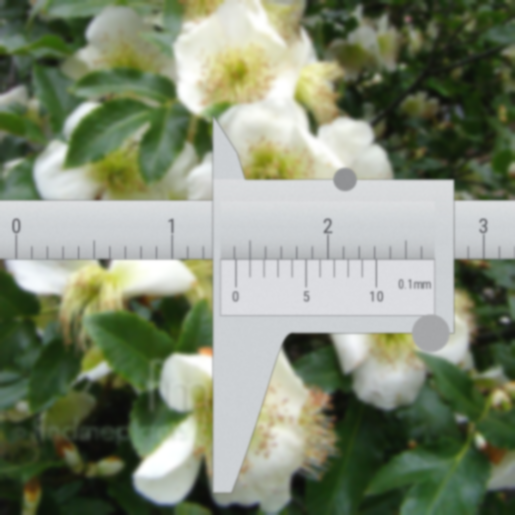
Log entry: 14.1mm
